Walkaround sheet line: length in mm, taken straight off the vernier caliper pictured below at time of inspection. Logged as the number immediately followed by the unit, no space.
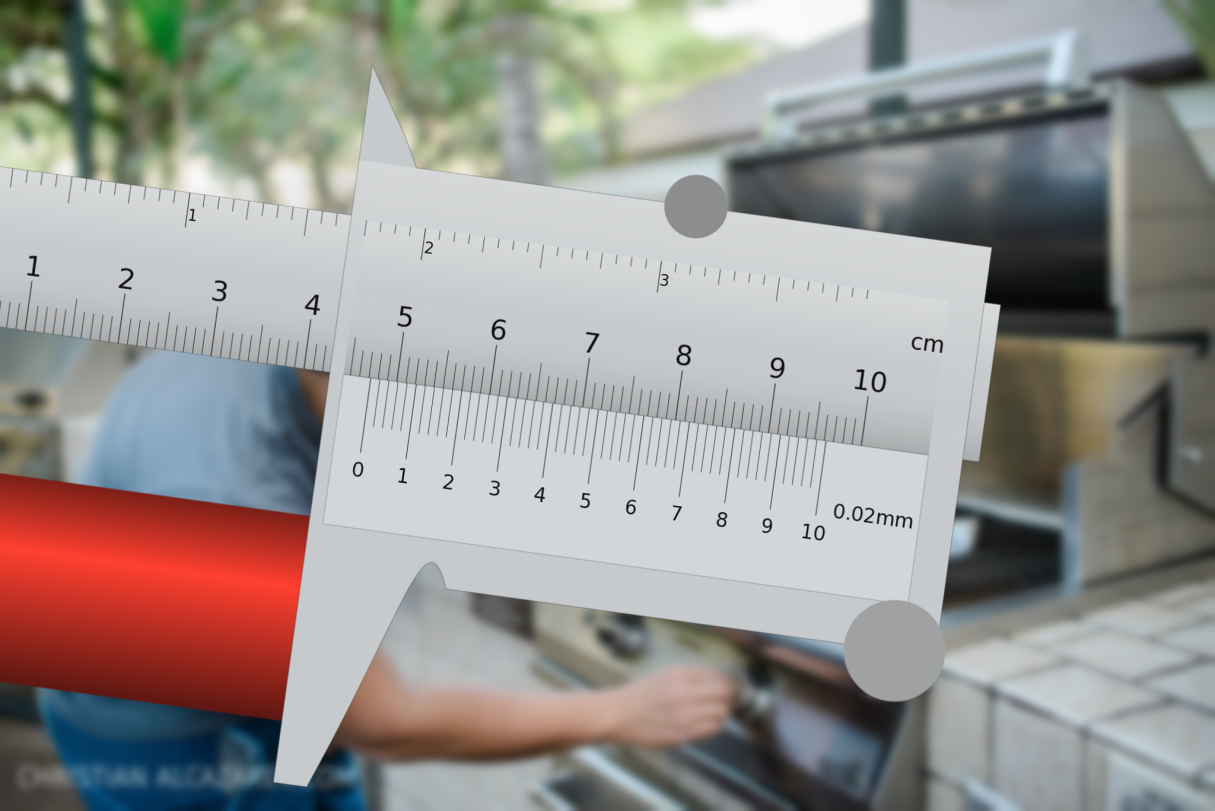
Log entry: 47.2mm
